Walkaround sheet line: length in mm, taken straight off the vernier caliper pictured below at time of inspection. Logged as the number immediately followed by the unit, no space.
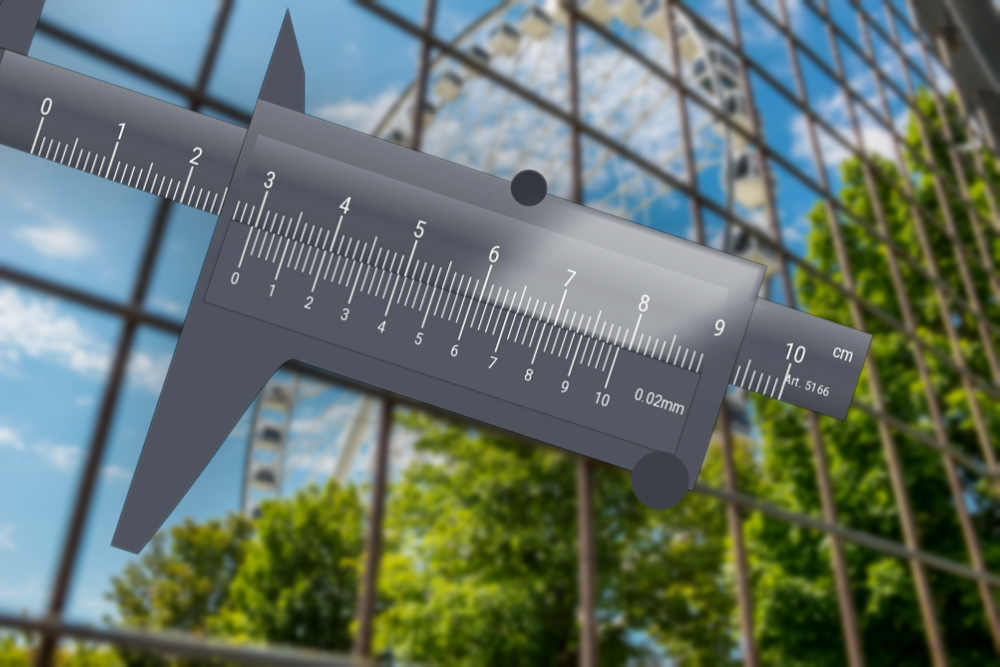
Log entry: 29.6mm
